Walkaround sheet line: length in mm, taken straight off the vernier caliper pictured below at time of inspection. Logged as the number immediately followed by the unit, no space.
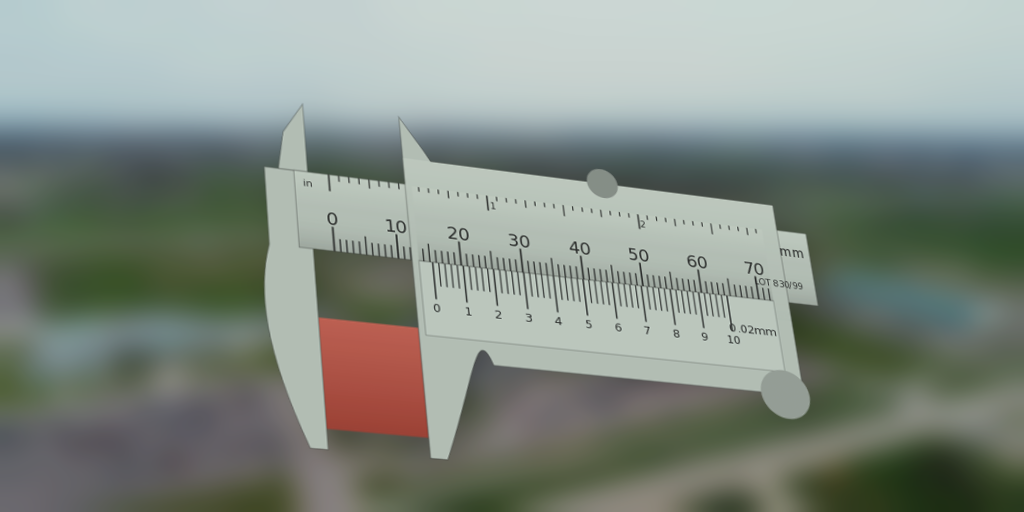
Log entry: 15.4mm
